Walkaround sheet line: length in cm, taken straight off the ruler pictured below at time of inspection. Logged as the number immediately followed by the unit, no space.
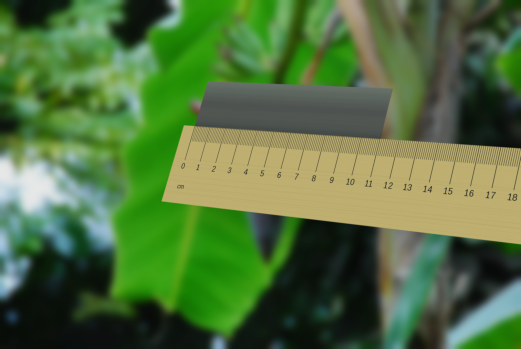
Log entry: 11cm
